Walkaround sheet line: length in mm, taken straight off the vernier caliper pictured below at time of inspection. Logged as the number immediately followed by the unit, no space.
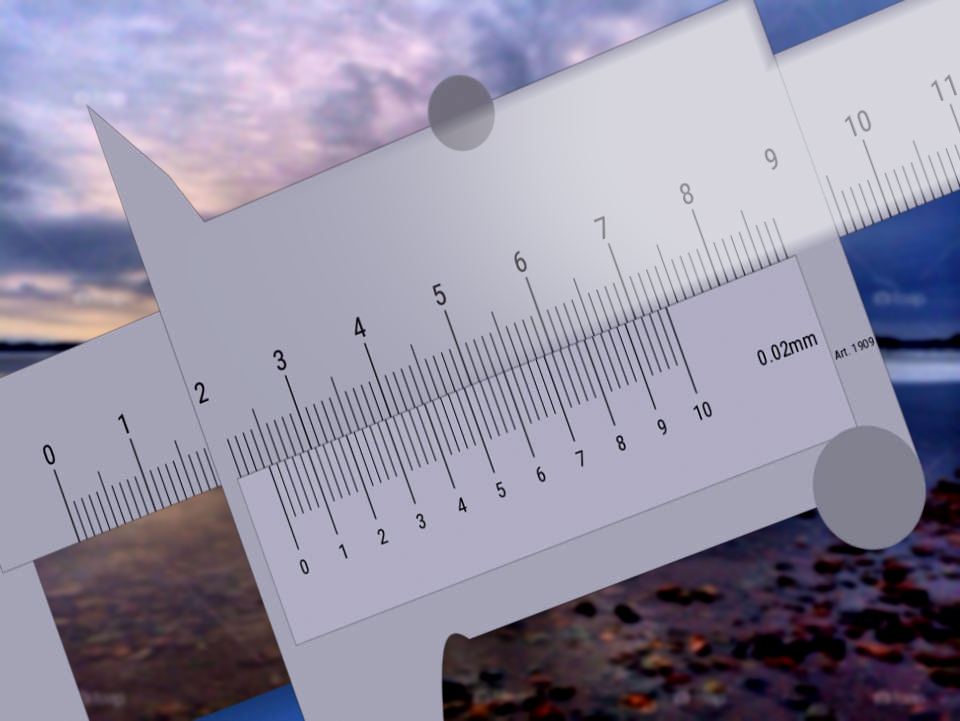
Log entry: 24.6mm
